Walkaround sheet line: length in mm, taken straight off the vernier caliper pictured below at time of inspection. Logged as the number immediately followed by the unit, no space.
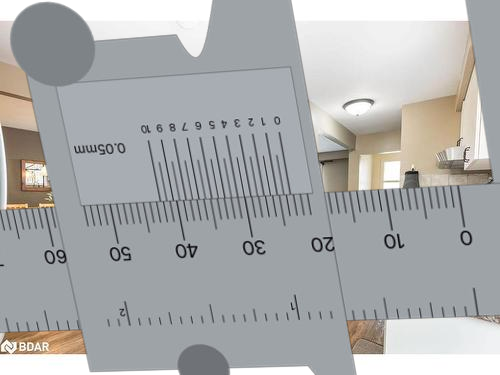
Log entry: 23.4mm
